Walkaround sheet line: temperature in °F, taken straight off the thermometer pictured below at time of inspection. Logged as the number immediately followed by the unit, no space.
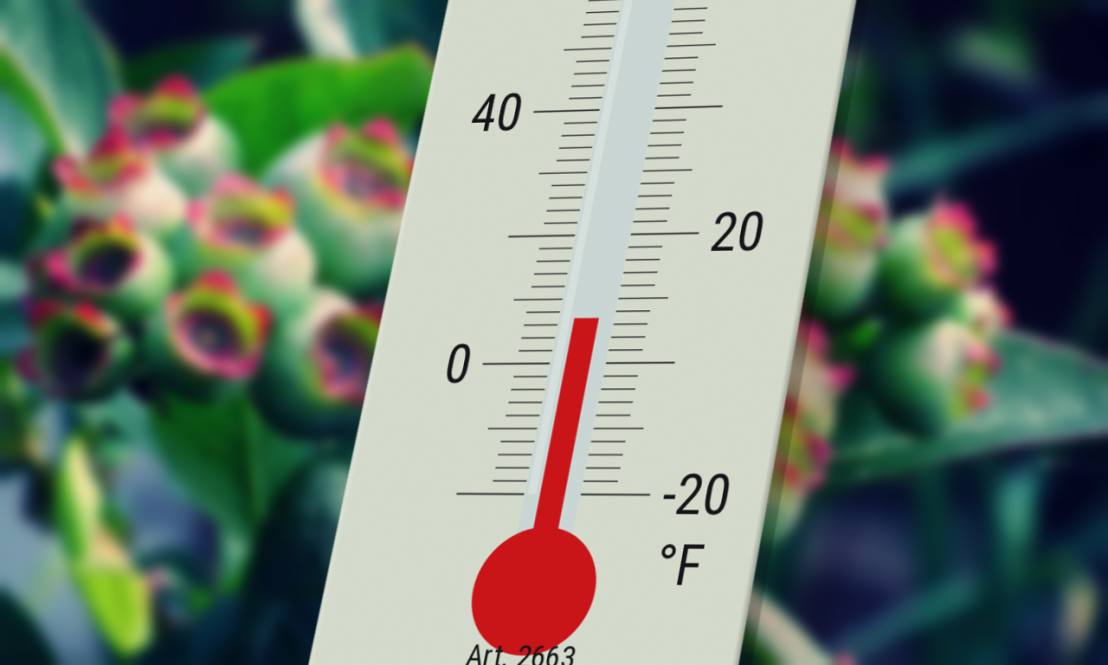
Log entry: 7°F
